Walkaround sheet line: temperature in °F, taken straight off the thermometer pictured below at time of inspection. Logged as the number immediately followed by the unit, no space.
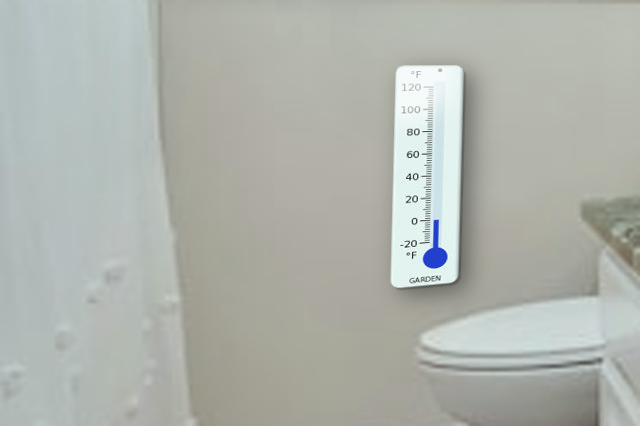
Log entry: 0°F
